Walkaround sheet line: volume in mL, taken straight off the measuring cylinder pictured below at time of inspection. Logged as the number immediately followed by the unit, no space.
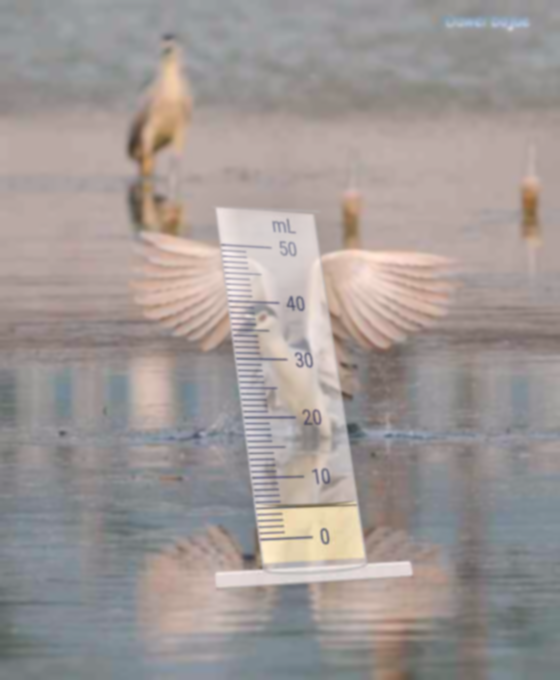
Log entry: 5mL
